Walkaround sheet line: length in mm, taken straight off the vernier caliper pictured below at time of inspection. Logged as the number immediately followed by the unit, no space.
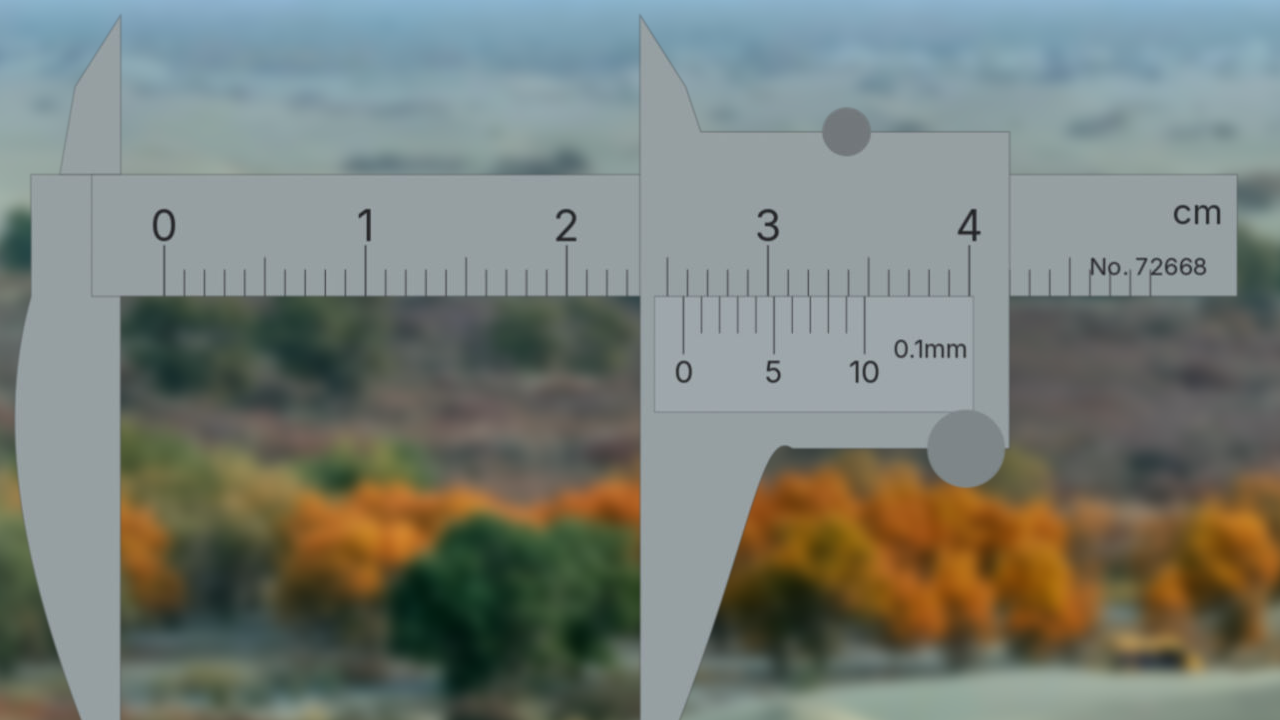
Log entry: 25.8mm
